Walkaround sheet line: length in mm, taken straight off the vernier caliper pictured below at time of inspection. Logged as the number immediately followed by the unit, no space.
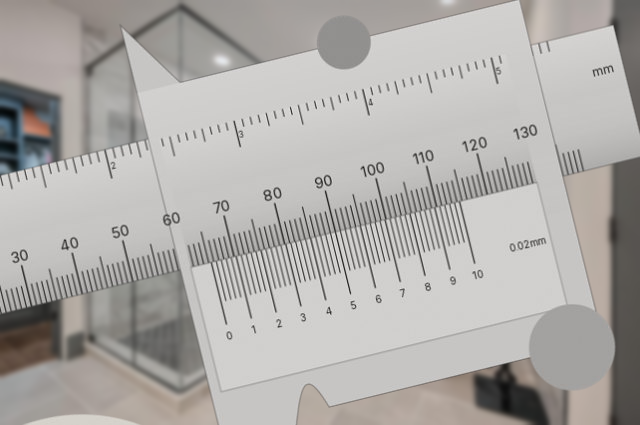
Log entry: 65.5mm
